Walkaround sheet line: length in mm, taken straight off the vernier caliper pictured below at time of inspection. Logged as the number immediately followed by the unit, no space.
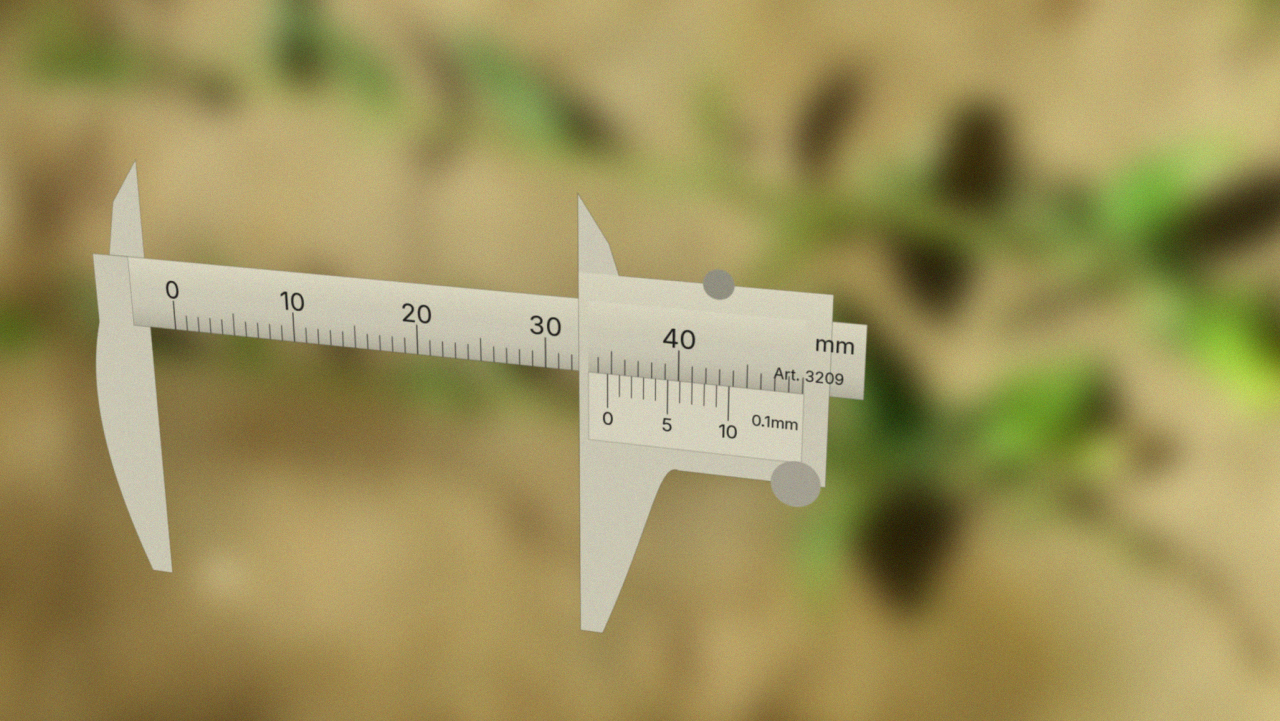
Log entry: 34.7mm
